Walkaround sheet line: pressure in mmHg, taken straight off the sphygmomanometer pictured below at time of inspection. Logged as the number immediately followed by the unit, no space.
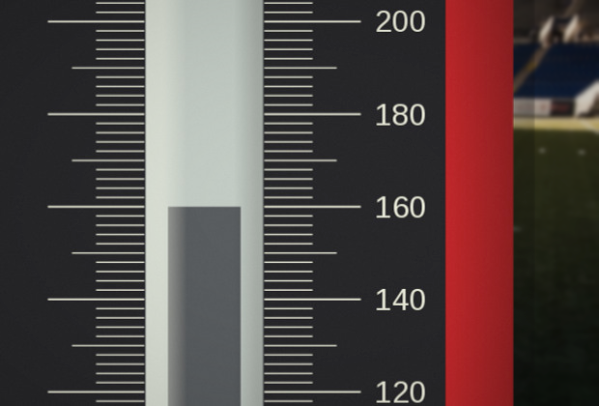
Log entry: 160mmHg
